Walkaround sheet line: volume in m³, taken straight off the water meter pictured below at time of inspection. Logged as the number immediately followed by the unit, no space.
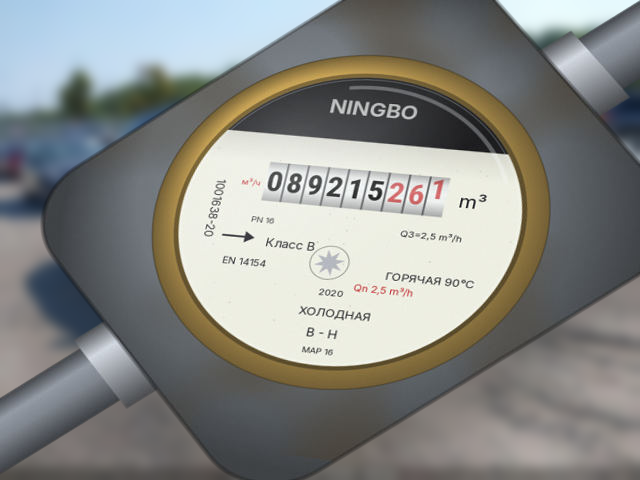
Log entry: 89215.261m³
